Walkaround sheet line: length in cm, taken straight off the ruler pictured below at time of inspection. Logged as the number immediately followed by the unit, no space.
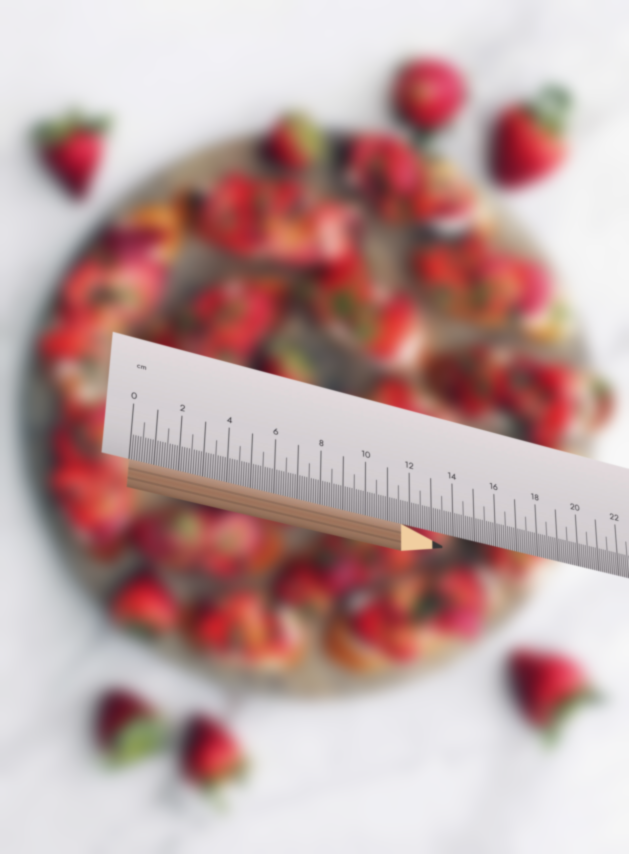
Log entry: 13.5cm
